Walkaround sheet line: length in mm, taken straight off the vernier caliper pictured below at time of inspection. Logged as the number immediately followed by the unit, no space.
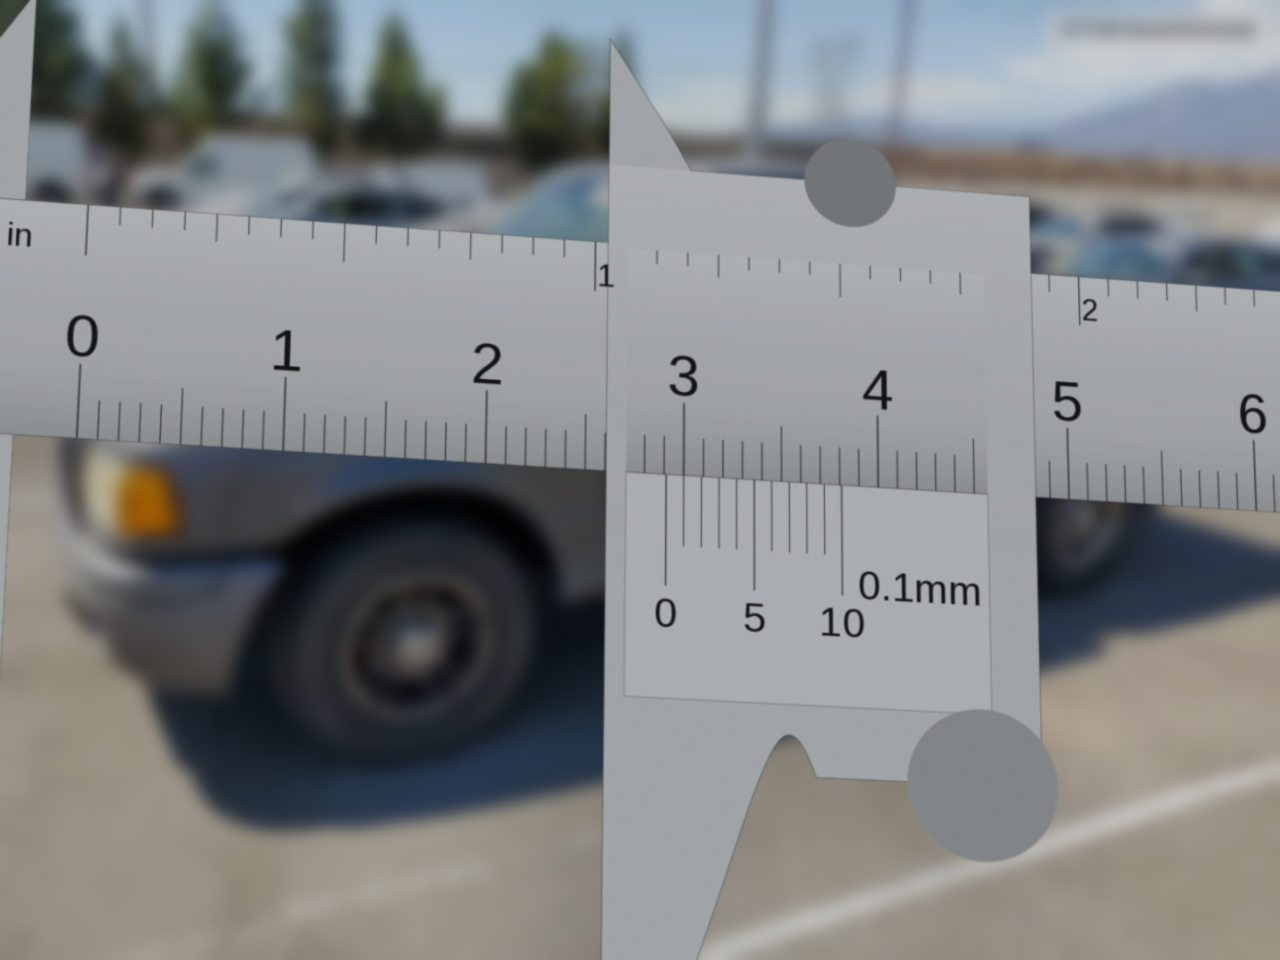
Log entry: 29.1mm
